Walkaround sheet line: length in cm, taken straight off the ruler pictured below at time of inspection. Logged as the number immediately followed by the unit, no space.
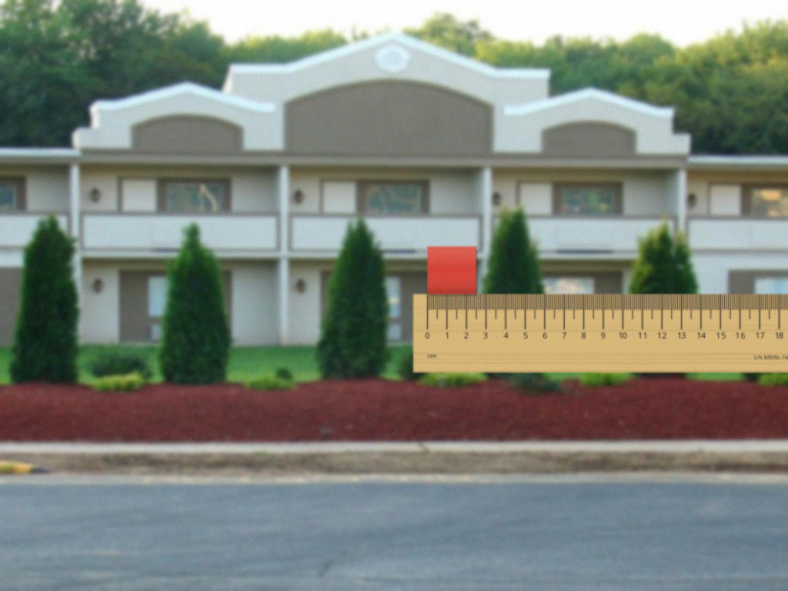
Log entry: 2.5cm
